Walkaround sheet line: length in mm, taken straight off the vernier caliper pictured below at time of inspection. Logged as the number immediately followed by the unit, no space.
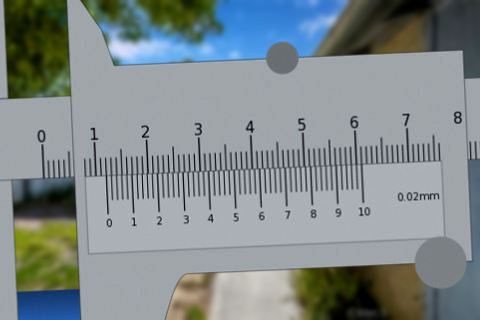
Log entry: 12.0mm
